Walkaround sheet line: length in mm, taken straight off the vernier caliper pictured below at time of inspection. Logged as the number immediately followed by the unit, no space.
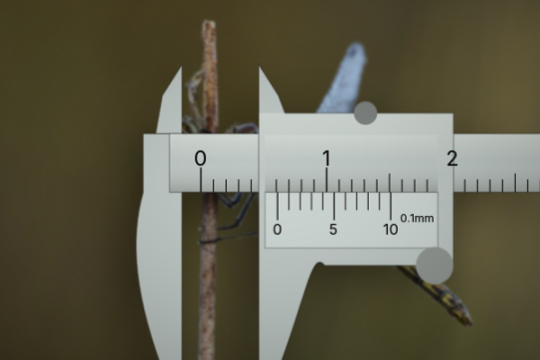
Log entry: 6.1mm
